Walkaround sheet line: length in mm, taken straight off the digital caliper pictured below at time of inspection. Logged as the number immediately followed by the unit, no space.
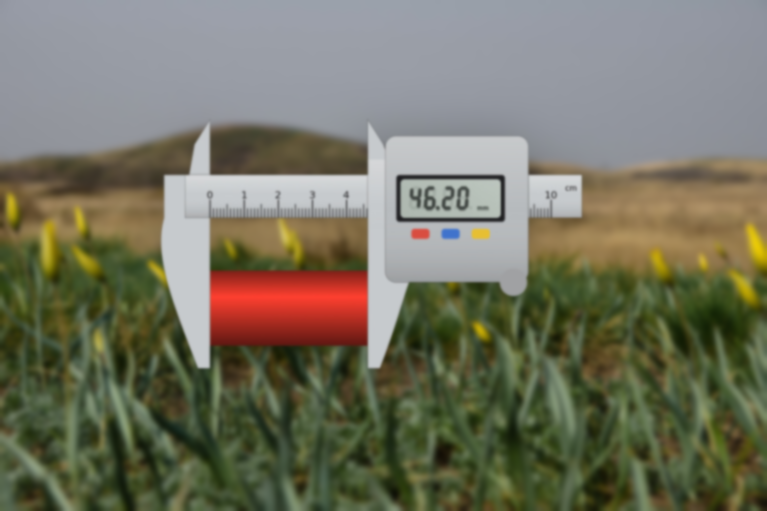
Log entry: 46.20mm
